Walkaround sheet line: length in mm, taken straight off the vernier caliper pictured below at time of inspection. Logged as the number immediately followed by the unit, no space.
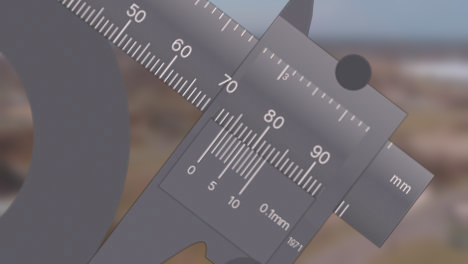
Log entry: 74.0mm
